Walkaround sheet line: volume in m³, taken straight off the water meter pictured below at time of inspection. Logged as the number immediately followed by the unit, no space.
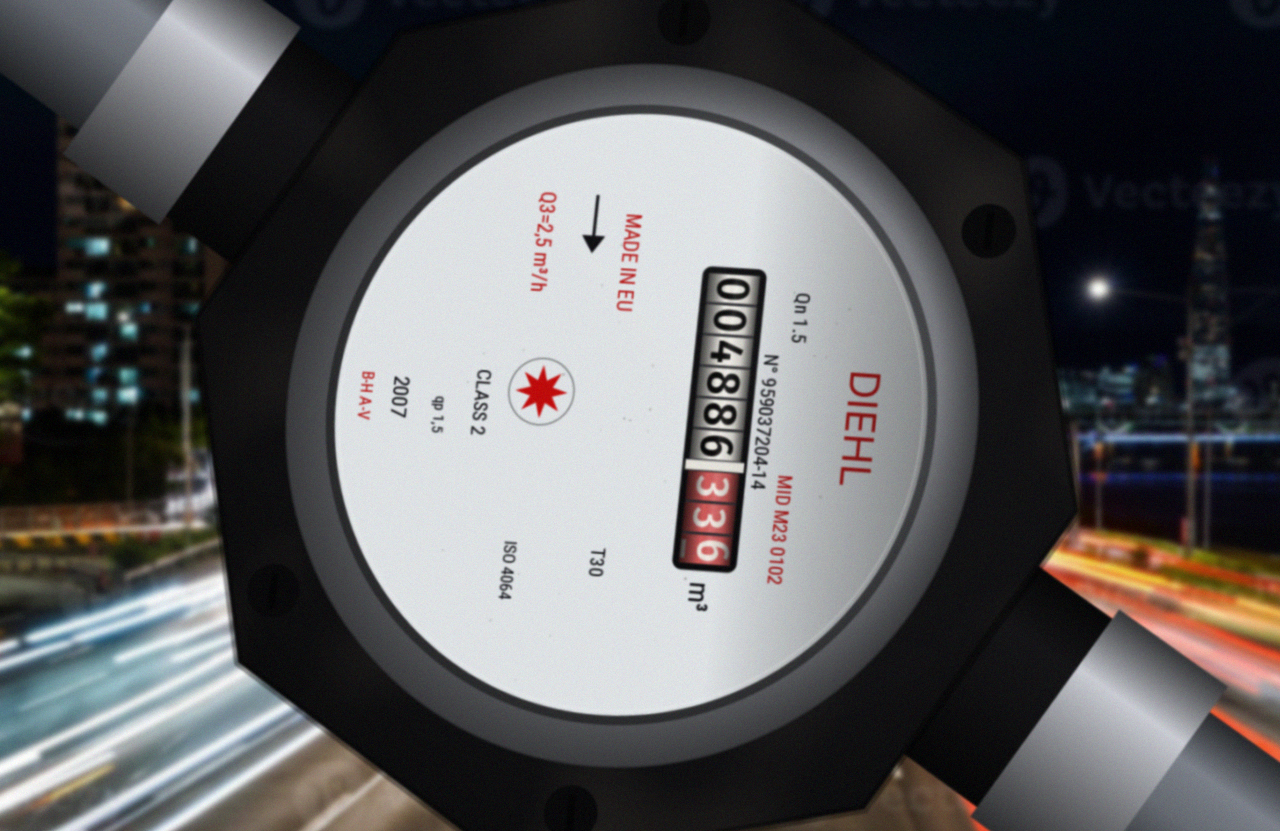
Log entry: 4886.336m³
